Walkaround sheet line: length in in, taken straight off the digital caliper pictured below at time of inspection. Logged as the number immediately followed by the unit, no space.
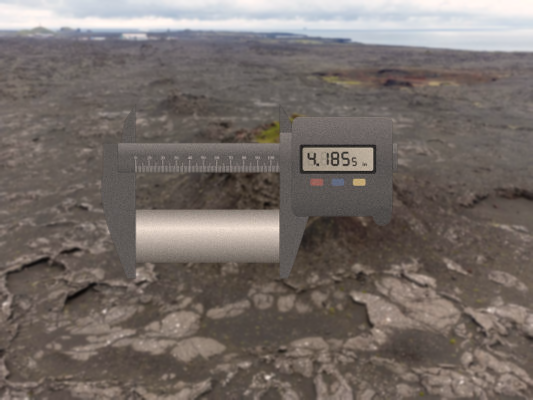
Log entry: 4.1855in
